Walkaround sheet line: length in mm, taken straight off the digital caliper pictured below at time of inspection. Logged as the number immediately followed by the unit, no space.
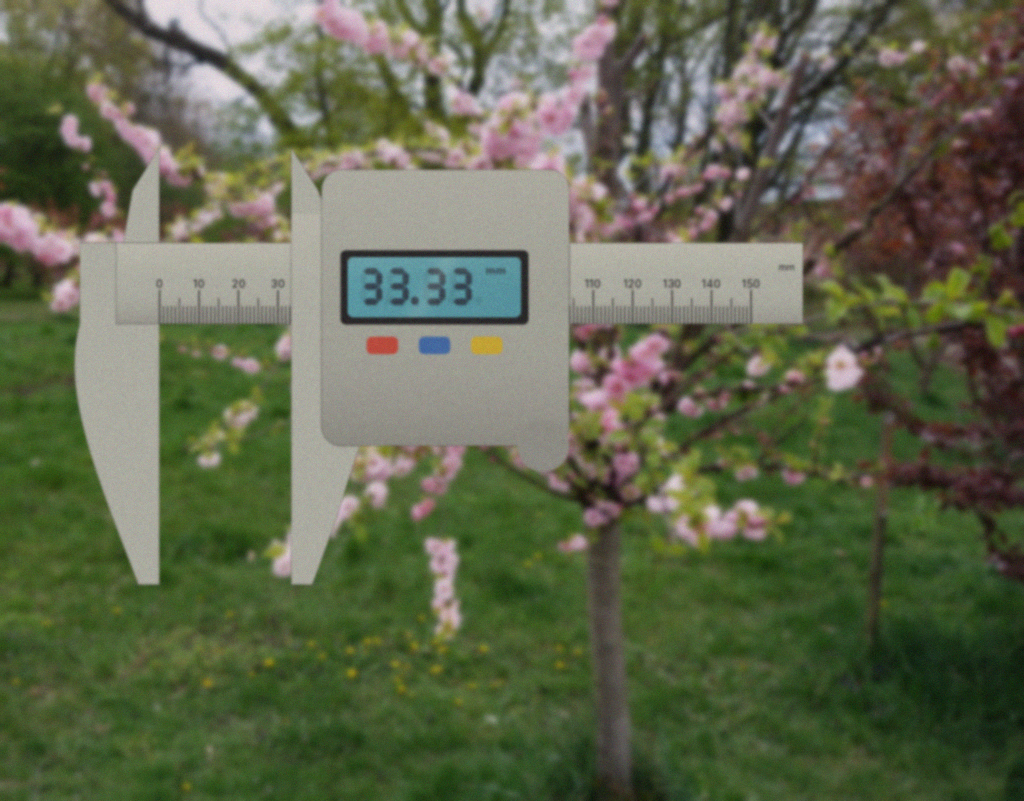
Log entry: 33.33mm
